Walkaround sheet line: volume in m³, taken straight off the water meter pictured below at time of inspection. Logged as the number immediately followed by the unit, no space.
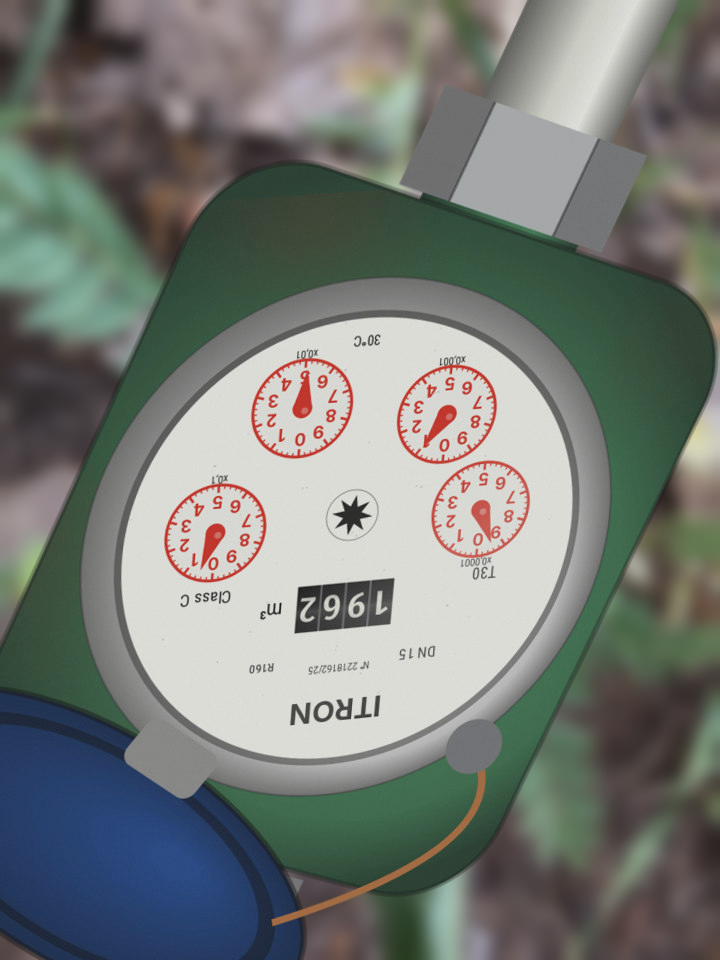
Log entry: 1962.0509m³
